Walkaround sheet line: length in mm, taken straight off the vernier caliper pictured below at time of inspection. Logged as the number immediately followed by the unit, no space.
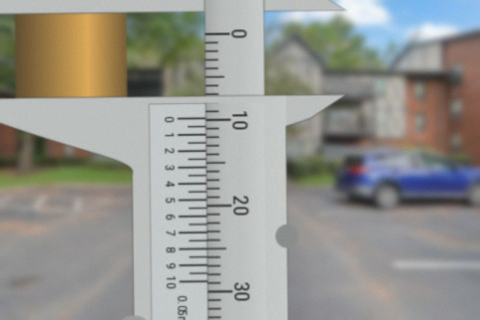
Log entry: 9.8mm
